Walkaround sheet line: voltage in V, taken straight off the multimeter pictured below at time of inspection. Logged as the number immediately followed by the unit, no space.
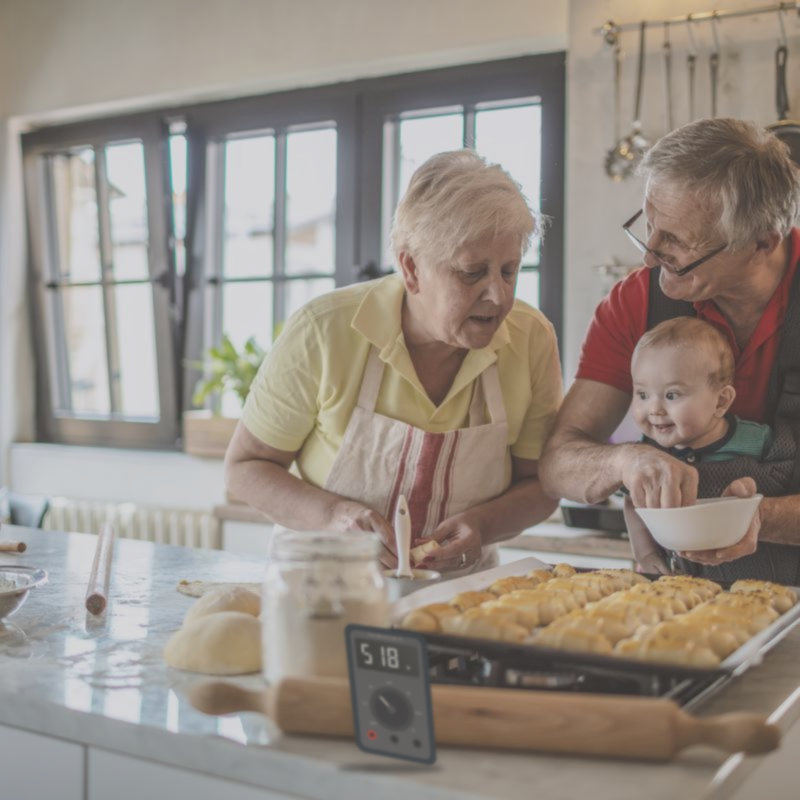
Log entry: 518V
